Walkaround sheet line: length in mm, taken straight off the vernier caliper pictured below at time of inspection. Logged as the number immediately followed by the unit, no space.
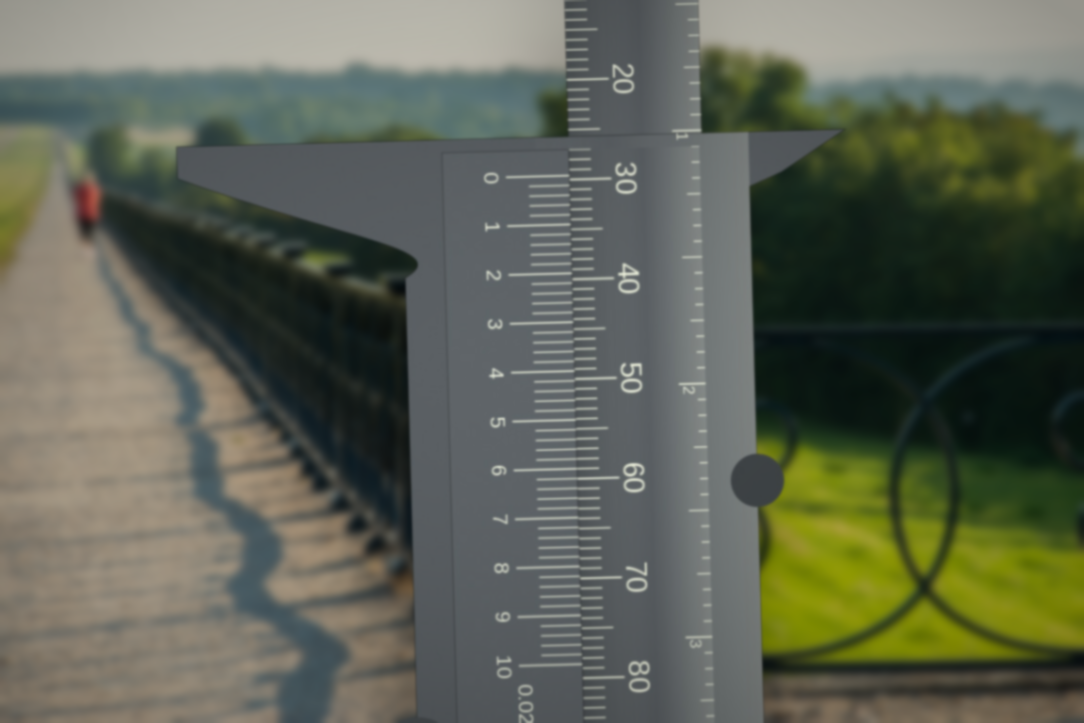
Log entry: 29.6mm
